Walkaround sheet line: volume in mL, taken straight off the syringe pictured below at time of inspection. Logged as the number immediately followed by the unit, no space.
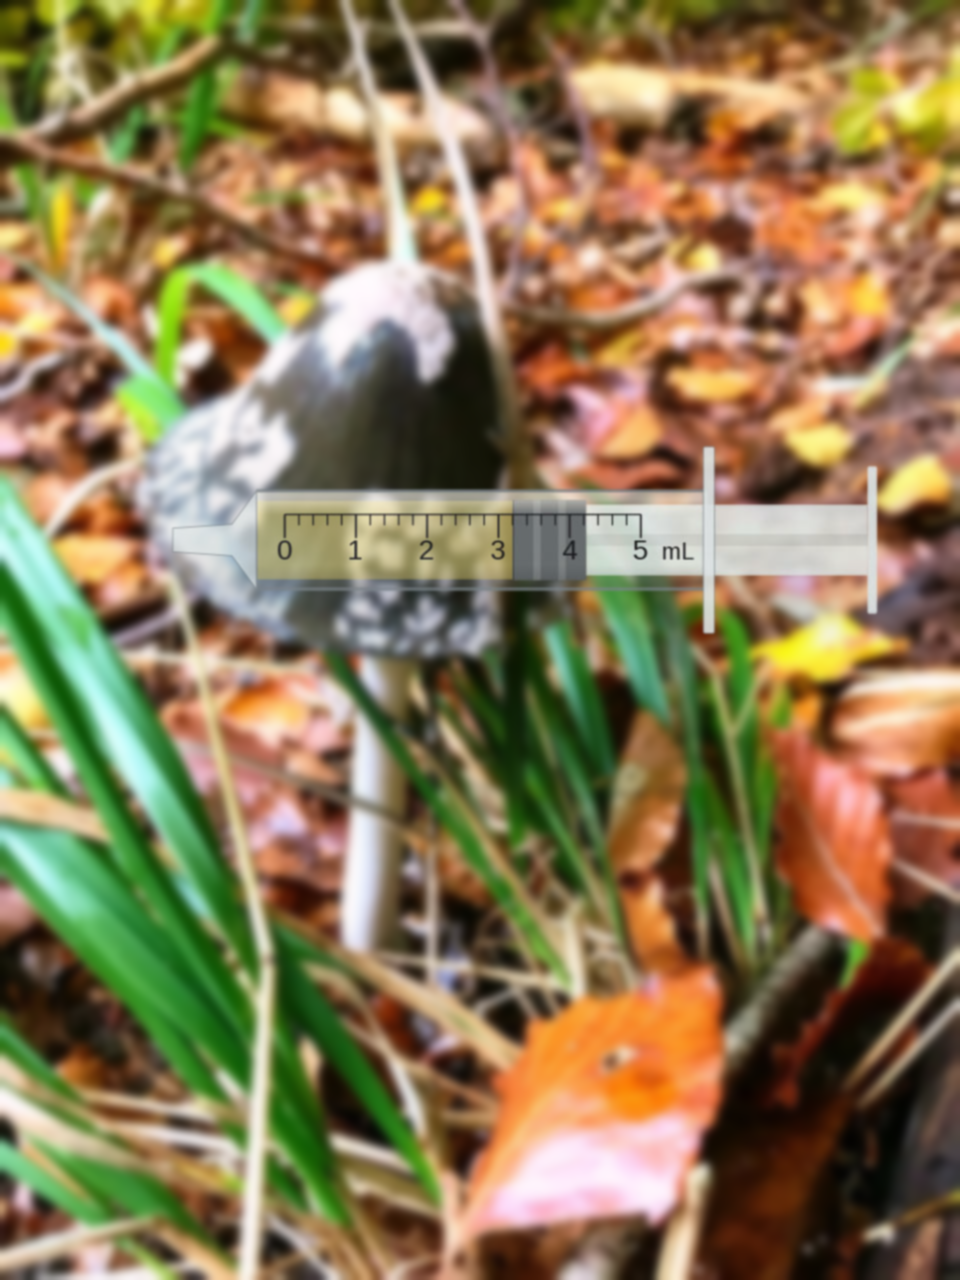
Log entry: 3.2mL
